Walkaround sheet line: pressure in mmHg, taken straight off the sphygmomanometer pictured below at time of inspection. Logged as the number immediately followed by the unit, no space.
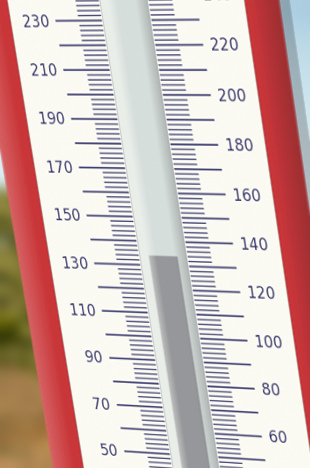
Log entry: 134mmHg
